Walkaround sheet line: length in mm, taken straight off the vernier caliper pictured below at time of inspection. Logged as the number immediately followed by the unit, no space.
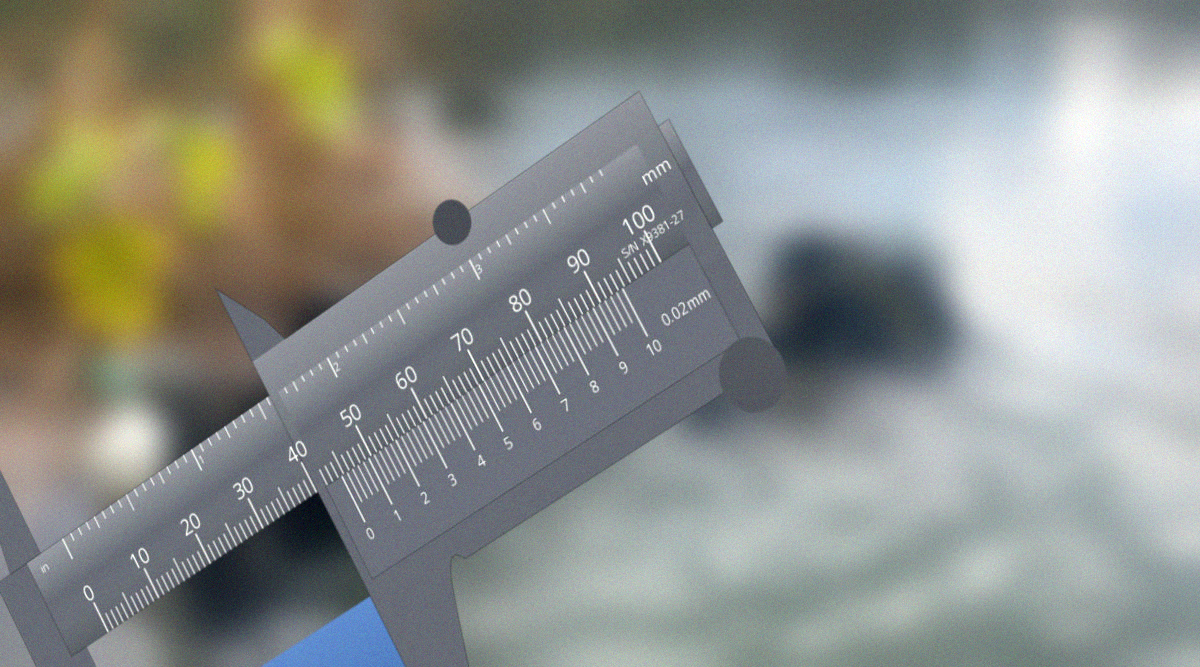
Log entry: 44.6mm
